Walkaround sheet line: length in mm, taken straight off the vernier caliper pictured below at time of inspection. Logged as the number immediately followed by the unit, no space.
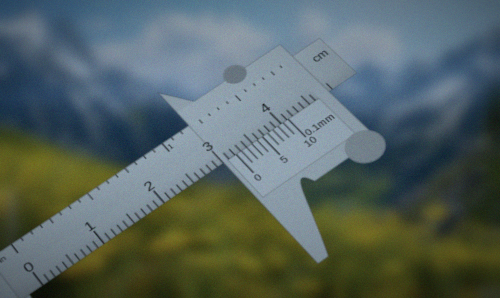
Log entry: 32.2mm
